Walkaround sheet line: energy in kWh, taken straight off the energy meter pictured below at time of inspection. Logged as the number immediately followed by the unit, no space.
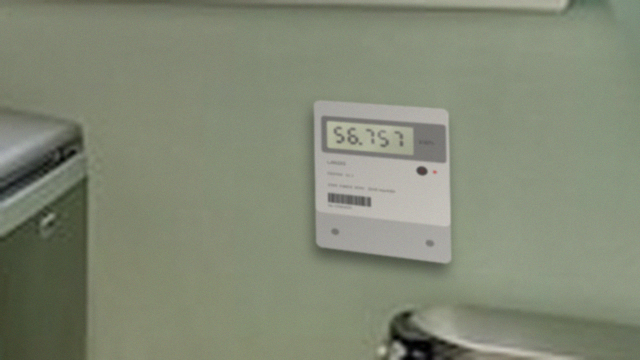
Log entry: 56.757kWh
